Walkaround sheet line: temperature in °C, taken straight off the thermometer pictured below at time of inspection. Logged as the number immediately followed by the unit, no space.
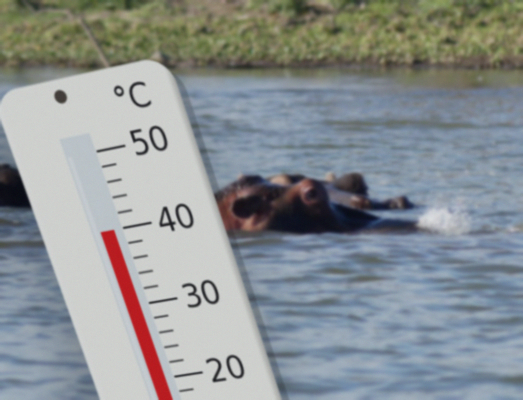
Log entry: 40°C
